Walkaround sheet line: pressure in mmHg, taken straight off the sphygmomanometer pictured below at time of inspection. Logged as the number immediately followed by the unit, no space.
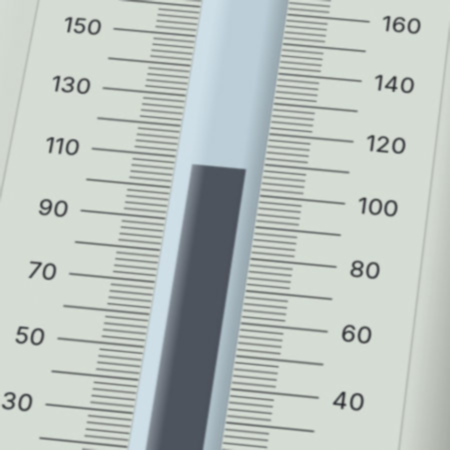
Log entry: 108mmHg
